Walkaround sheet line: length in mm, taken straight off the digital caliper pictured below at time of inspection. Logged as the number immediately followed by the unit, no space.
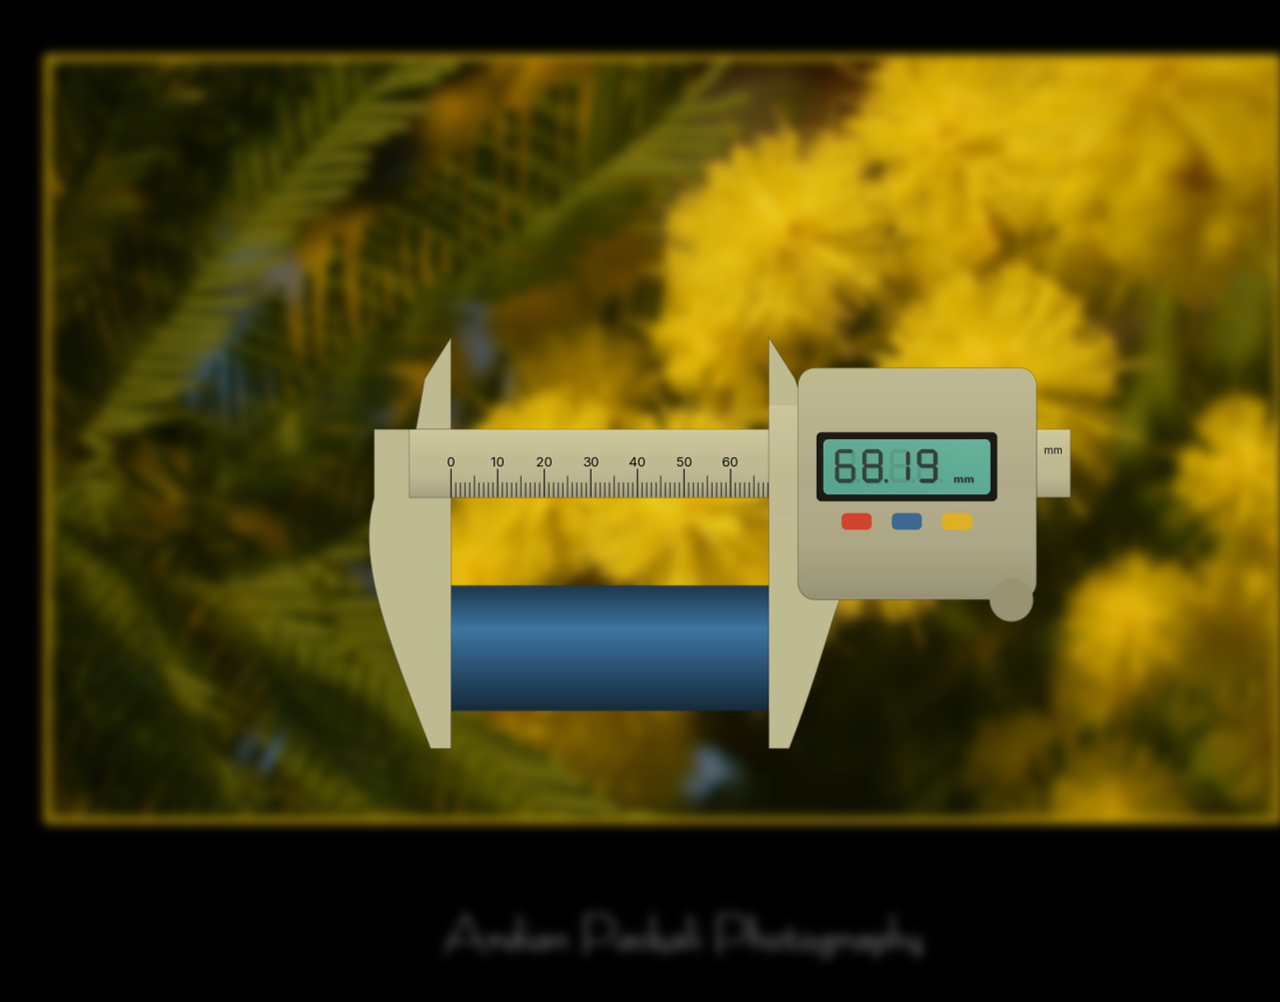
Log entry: 68.19mm
